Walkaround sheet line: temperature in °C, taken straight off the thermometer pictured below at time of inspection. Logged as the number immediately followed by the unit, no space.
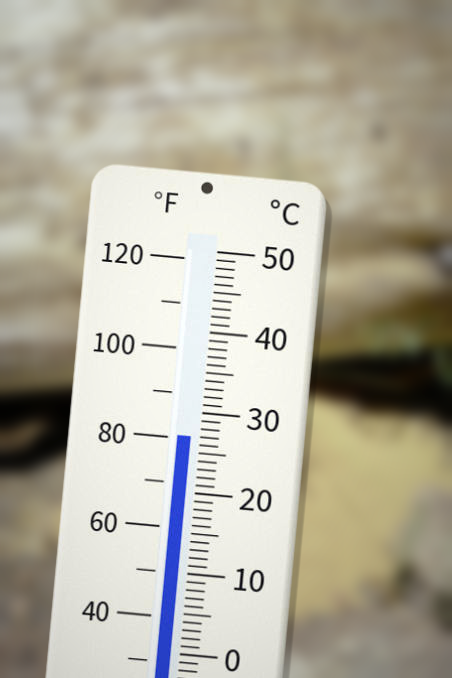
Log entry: 27°C
